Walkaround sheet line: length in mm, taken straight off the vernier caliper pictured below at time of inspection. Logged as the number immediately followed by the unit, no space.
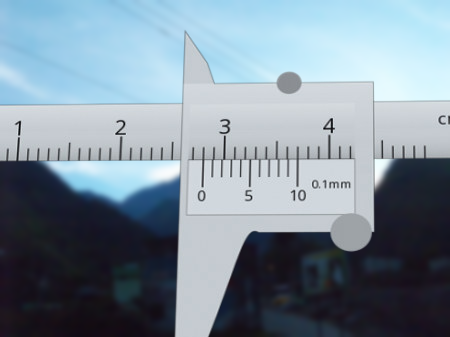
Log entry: 28.0mm
